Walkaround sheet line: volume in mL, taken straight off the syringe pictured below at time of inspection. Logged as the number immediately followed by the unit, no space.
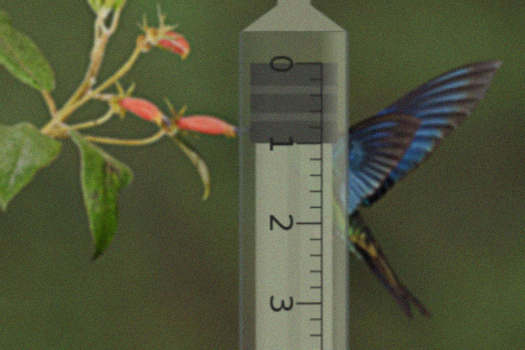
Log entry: 0mL
